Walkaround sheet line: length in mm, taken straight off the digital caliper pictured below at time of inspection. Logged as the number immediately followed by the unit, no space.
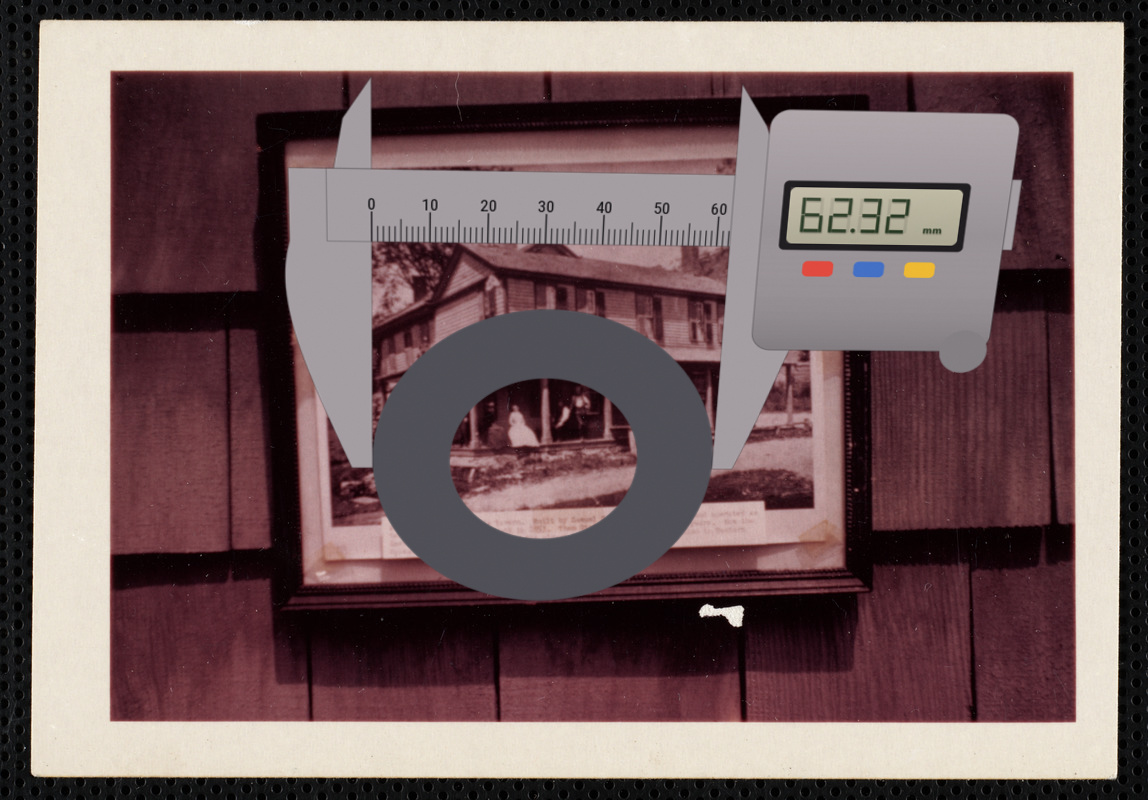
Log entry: 62.32mm
